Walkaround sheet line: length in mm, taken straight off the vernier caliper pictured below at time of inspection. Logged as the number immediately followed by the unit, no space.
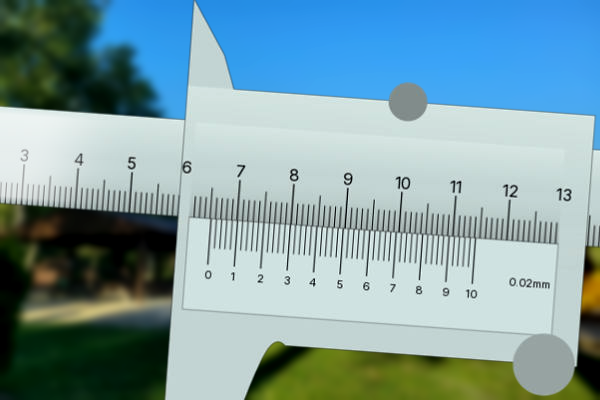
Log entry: 65.2mm
